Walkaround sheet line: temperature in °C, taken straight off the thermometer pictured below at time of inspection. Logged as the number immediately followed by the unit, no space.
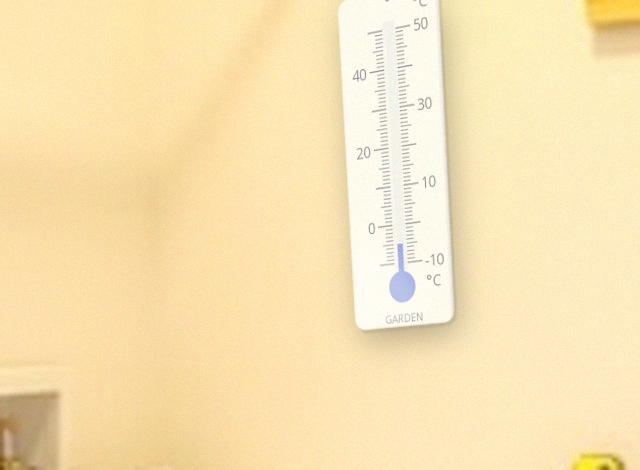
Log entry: -5°C
